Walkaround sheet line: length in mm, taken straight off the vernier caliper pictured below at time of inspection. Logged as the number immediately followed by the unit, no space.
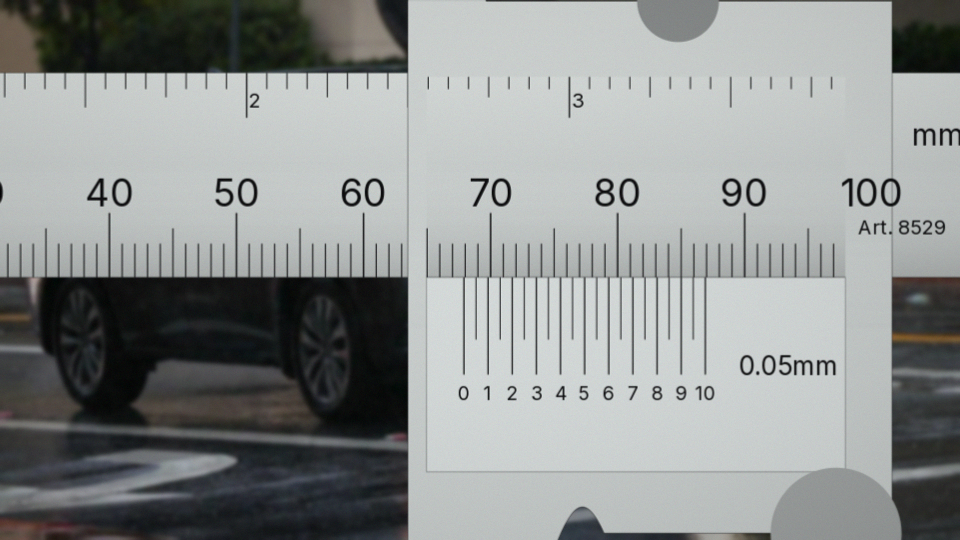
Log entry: 67.9mm
